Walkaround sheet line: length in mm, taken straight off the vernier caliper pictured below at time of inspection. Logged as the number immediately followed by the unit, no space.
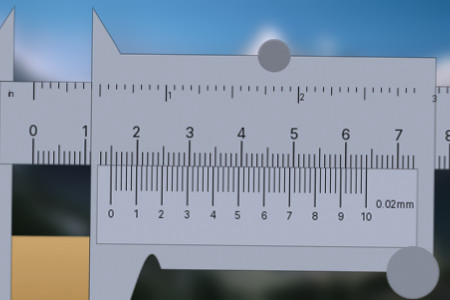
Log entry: 15.0mm
